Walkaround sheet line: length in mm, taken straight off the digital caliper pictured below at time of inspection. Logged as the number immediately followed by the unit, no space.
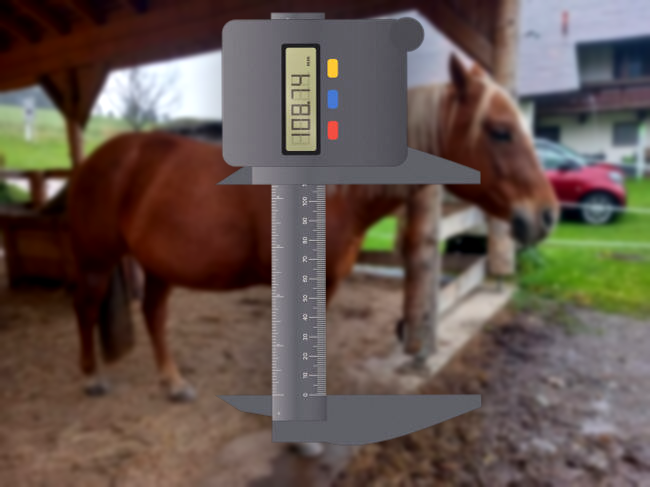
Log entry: 108.74mm
